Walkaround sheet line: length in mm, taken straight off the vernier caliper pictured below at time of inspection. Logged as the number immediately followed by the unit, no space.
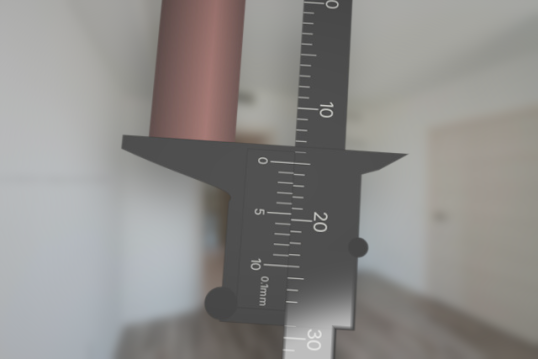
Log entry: 15.0mm
